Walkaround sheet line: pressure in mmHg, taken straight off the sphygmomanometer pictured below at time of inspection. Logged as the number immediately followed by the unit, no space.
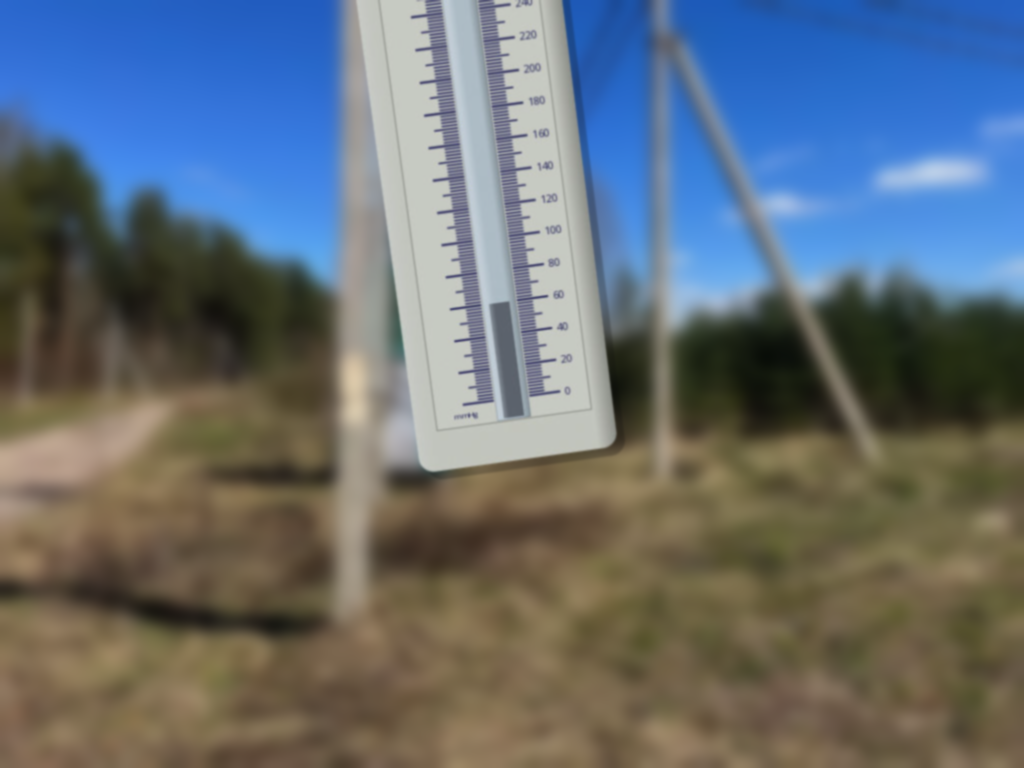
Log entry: 60mmHg
